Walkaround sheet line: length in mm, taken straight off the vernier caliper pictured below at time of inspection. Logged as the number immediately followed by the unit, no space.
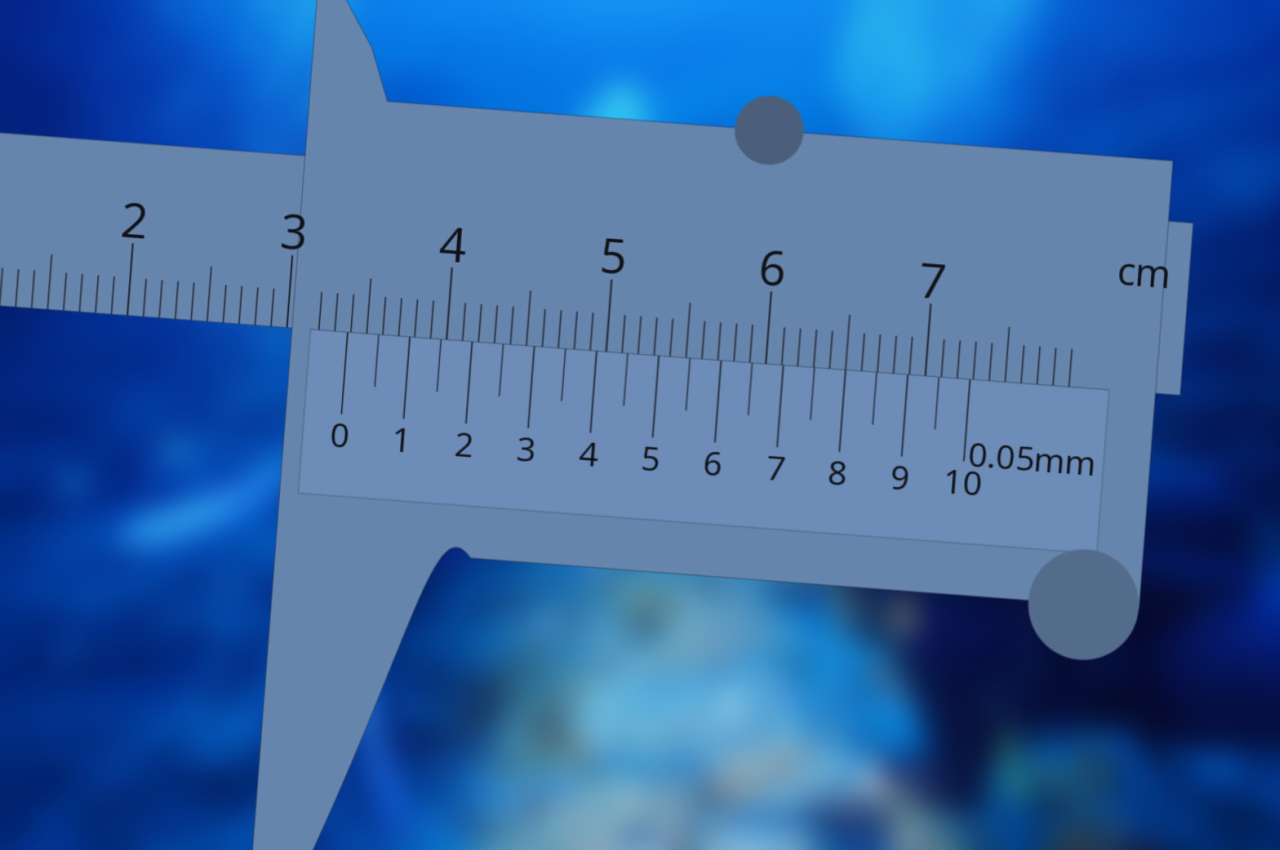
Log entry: 33.8mm
